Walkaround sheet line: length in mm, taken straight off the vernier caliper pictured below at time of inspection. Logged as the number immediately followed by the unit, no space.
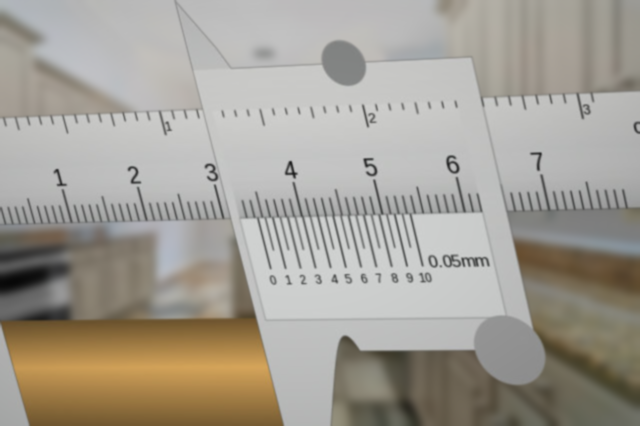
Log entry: 34.4mm
